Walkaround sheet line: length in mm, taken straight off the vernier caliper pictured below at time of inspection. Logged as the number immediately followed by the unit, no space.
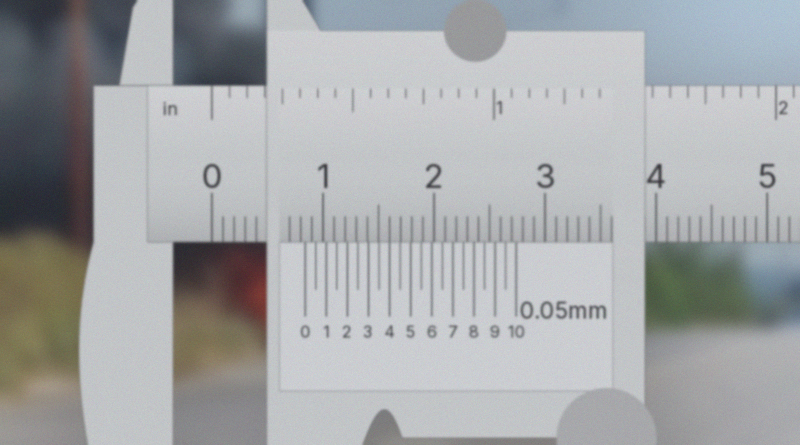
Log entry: 8.4mm
